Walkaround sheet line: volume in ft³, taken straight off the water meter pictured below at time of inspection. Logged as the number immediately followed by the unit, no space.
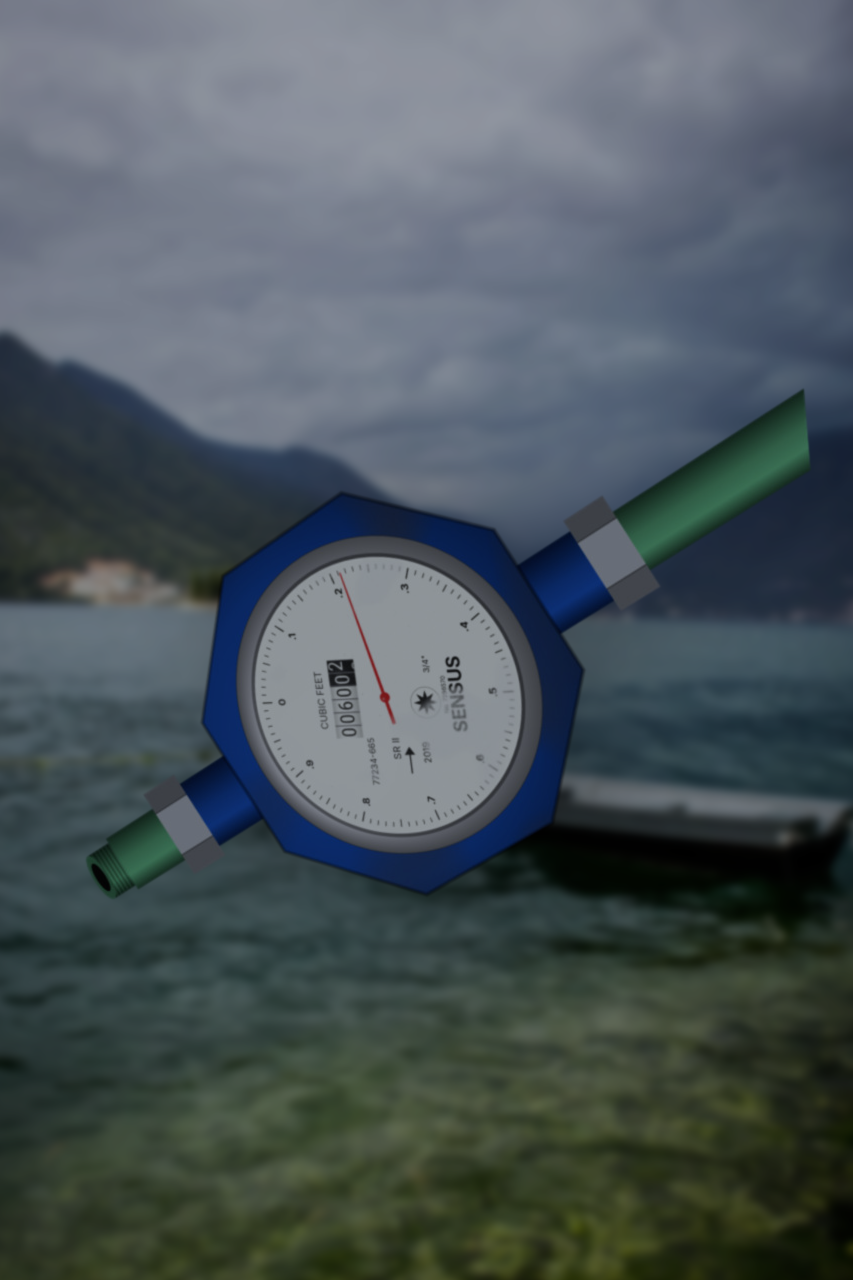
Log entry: 6002.21ft³
